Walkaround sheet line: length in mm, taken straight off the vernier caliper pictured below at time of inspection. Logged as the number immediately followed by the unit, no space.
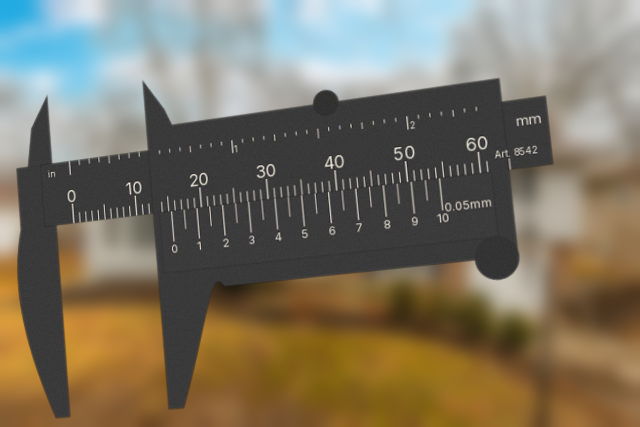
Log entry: 15.4mm
